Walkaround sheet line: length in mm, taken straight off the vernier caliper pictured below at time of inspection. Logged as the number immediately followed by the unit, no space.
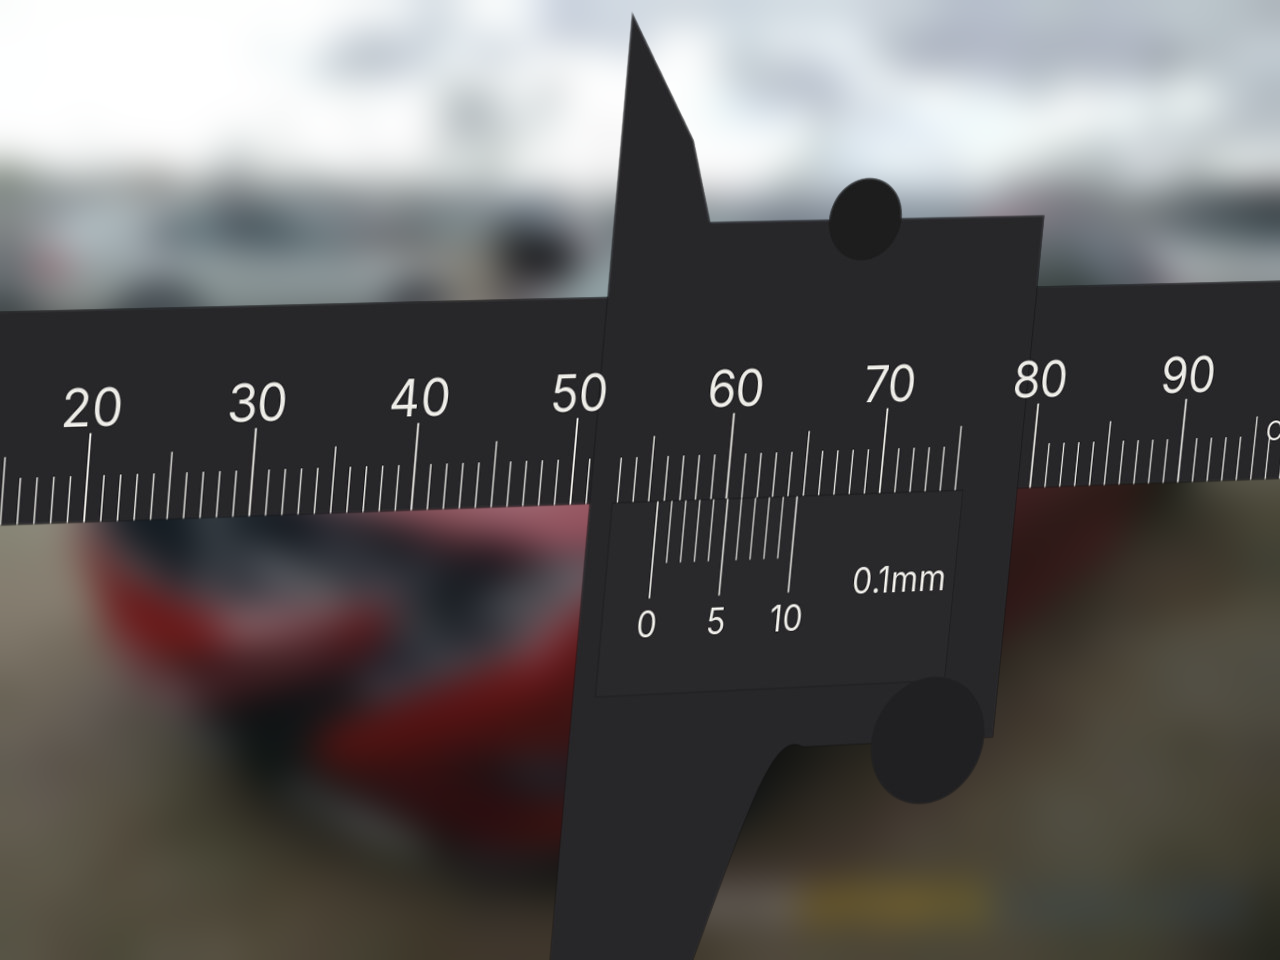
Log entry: 55.6mm
